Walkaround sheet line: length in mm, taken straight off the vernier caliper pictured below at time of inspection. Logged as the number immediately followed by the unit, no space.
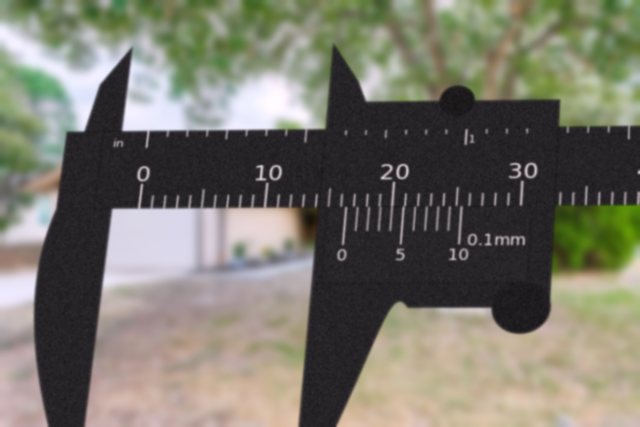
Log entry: 16.4mm
